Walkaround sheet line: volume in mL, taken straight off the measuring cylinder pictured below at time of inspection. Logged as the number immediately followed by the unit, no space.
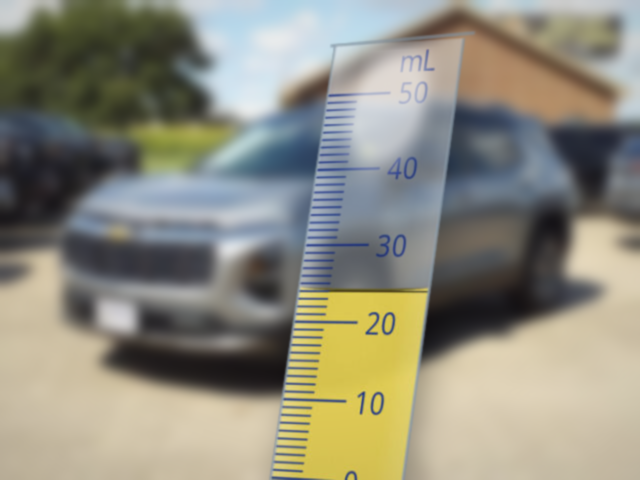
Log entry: 24mL
